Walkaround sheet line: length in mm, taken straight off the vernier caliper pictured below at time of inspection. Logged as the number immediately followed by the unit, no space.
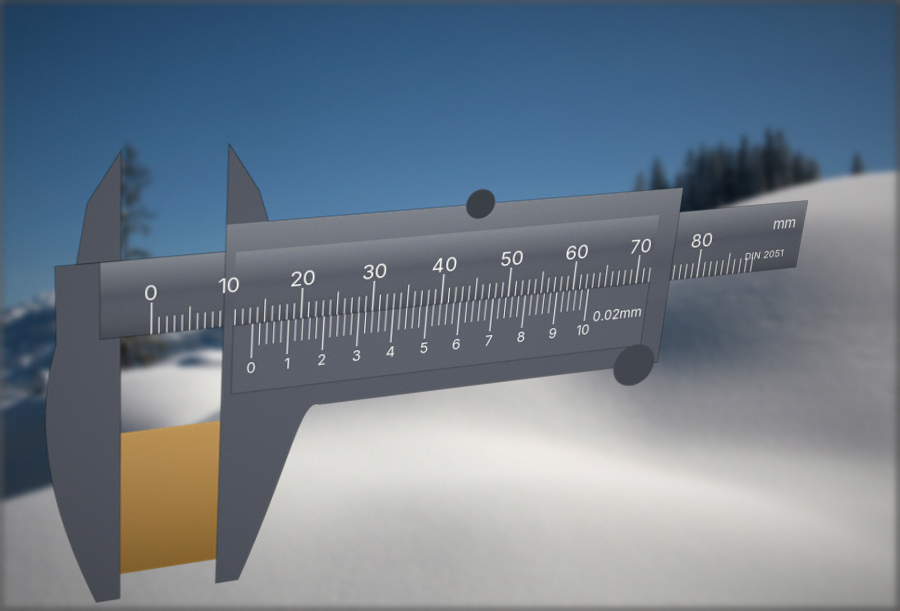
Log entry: 13.4mm
